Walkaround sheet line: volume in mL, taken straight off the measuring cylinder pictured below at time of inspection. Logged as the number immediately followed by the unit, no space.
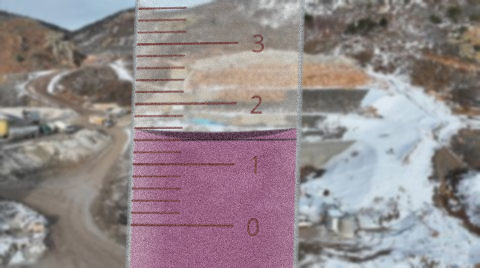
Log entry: 1.4mL
